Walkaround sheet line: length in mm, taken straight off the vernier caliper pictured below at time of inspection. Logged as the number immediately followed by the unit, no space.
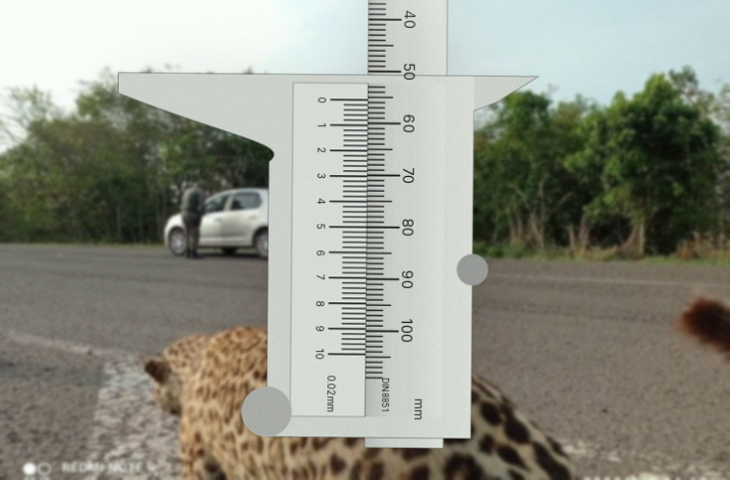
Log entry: 55.5mm
